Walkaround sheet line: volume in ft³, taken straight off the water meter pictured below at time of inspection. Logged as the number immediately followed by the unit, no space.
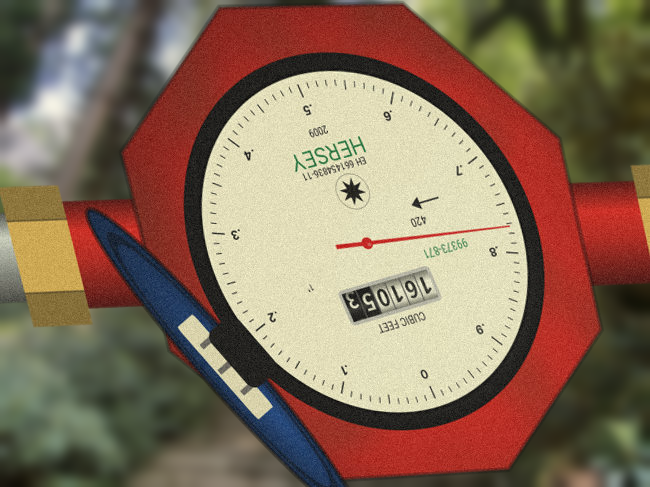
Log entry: 161052.77ft³
